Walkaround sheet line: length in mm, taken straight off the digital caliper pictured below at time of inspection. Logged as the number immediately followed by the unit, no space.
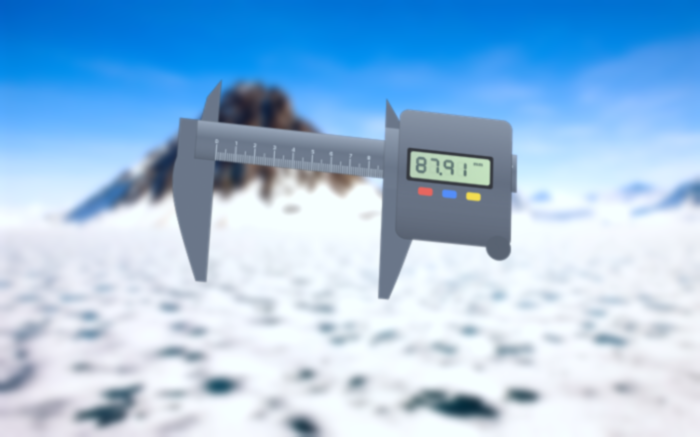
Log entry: 87.91mm
